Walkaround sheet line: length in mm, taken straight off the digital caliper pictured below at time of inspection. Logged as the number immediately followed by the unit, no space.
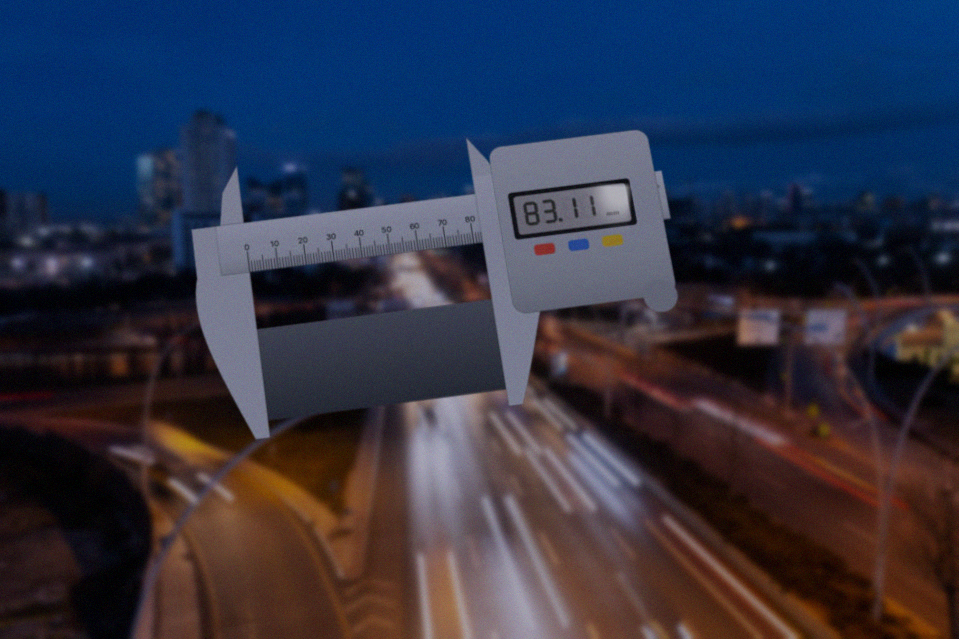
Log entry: 83.11mm
